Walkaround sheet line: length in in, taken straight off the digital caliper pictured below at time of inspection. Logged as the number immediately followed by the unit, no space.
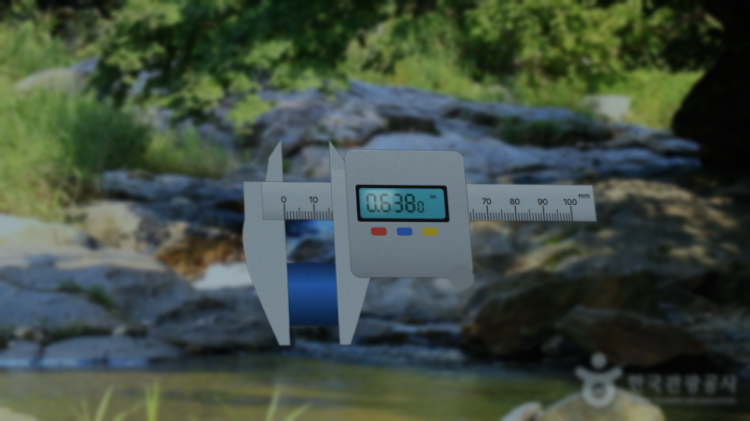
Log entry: 0.6380in
